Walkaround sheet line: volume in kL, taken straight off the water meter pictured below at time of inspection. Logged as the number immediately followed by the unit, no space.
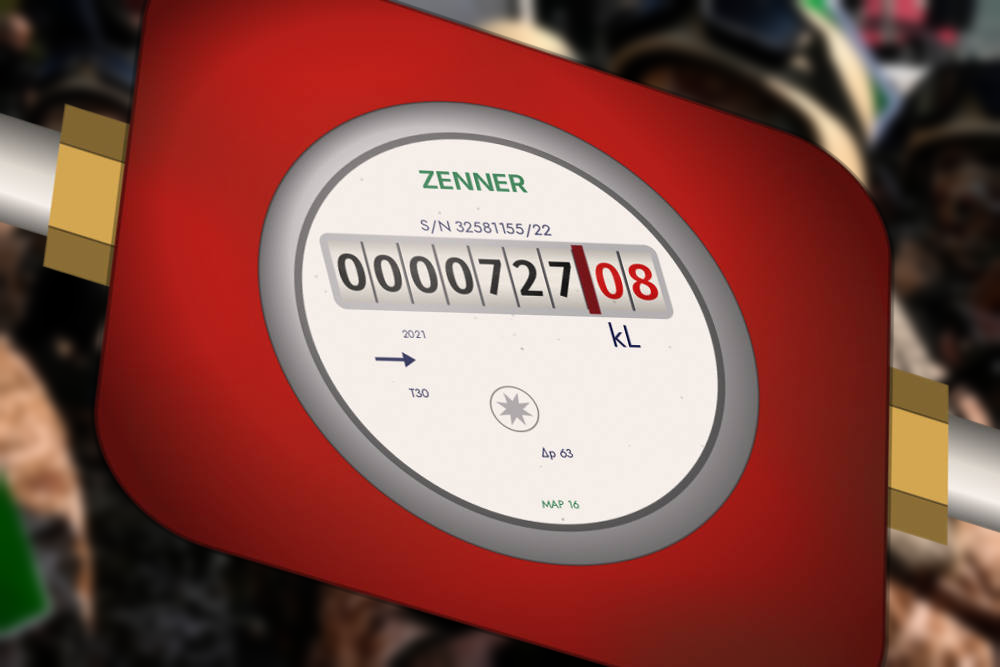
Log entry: 727.08kL
